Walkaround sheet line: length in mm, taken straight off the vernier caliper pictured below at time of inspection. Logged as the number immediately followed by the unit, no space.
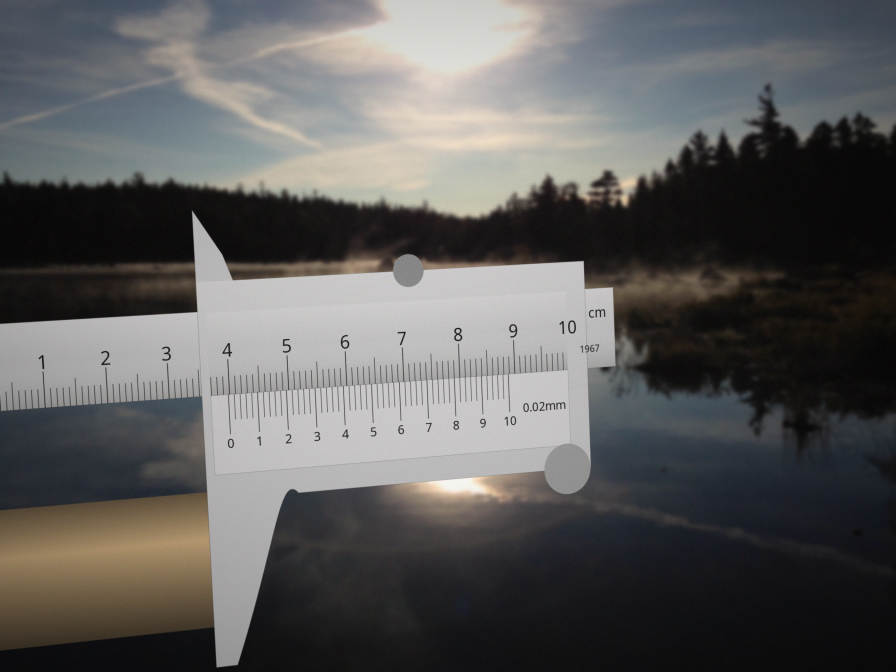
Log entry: 39.8mm
